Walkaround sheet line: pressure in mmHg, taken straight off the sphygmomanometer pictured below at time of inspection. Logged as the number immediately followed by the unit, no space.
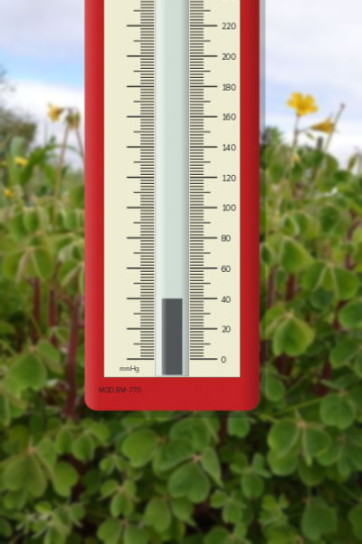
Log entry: 40mmHg
